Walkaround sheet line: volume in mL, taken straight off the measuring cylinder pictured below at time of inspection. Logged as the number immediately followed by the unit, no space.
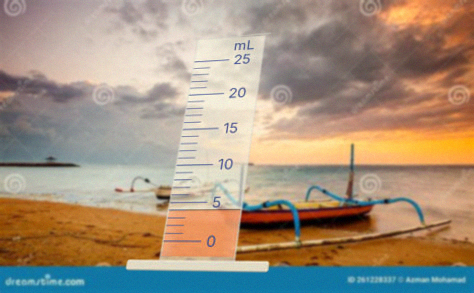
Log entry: 4mL
